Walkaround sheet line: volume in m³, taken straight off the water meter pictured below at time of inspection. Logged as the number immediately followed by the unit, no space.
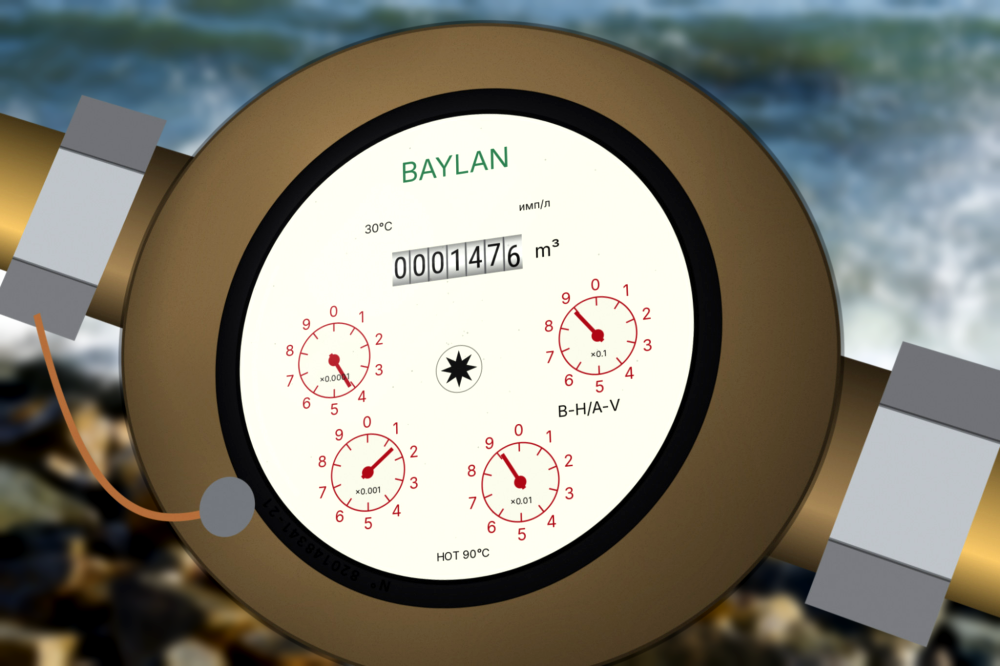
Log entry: 1475.8914m³
